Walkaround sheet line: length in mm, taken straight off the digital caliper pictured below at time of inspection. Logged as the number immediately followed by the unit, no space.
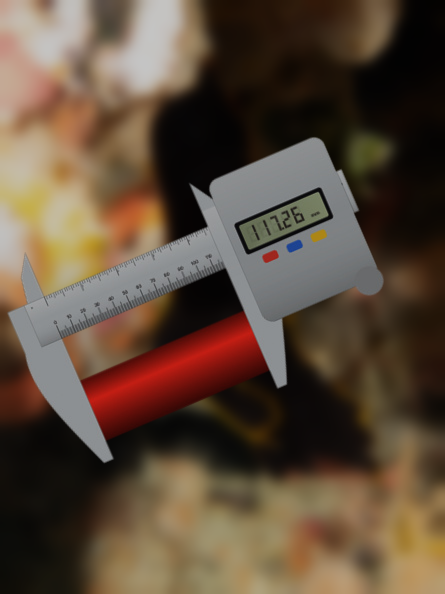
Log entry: 117.26mm
